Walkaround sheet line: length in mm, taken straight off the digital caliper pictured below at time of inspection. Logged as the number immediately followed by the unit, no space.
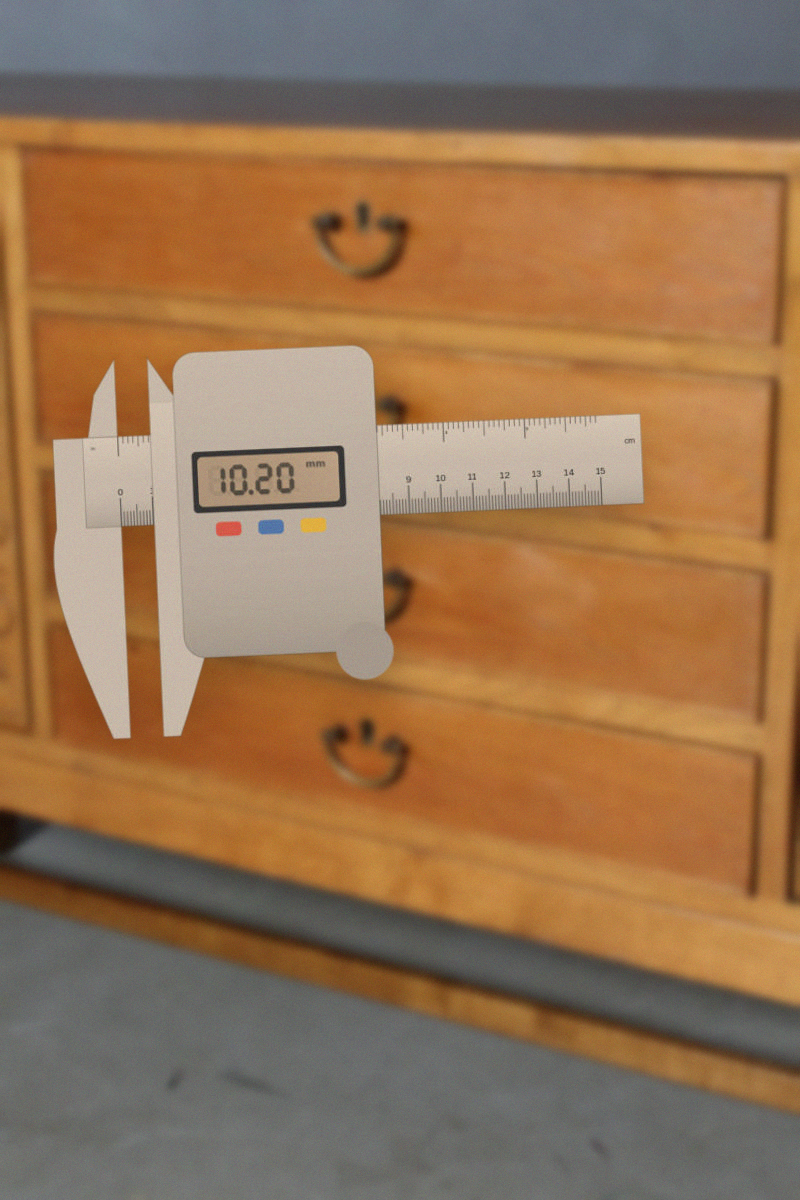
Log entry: 10.20mm
